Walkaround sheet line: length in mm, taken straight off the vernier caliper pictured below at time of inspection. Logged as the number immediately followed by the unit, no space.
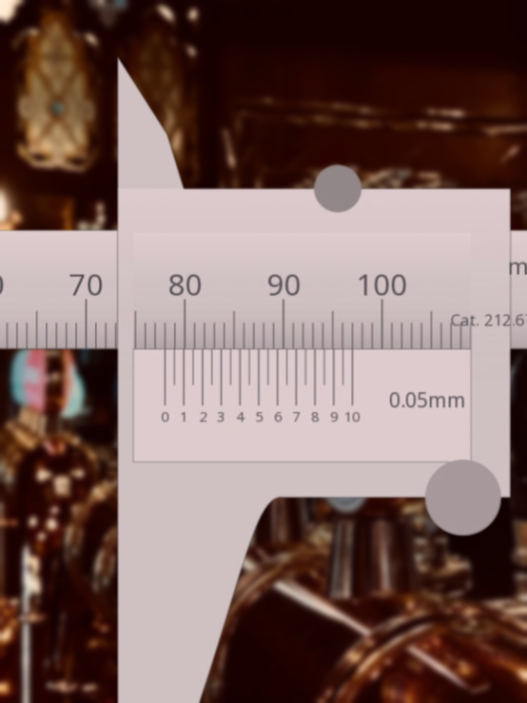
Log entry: 78.0mm
